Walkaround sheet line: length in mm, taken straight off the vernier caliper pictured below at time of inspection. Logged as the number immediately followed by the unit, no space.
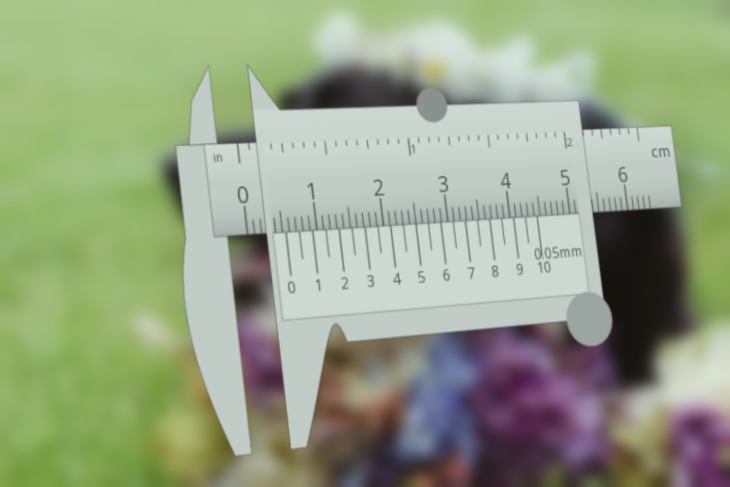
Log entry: 5.5mm
